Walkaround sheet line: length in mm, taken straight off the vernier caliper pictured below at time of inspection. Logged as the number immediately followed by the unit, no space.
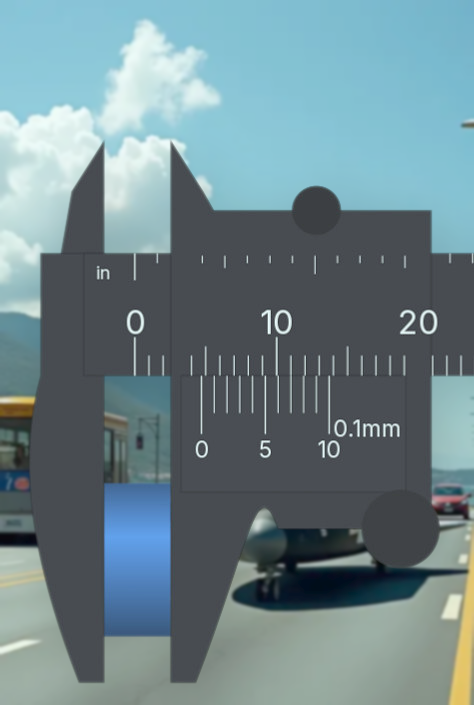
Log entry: 4.7mm
